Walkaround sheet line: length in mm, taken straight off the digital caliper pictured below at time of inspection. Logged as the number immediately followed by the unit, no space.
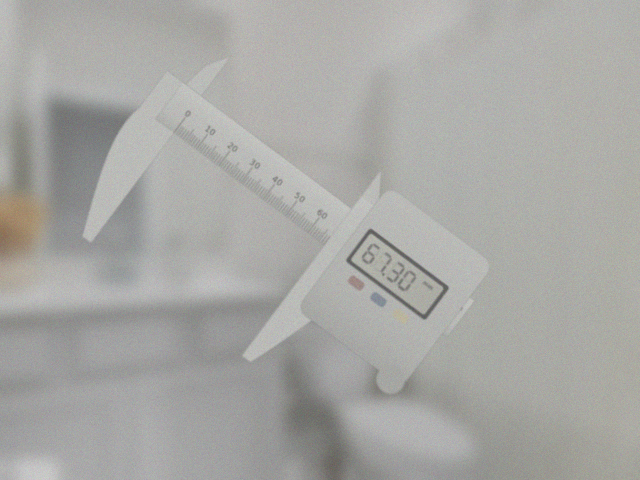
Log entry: 67.30mm
